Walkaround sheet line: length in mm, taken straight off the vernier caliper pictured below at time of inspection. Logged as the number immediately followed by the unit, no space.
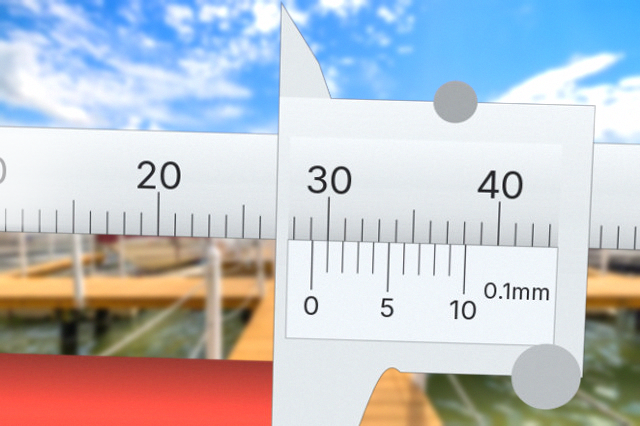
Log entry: 29.1mm
